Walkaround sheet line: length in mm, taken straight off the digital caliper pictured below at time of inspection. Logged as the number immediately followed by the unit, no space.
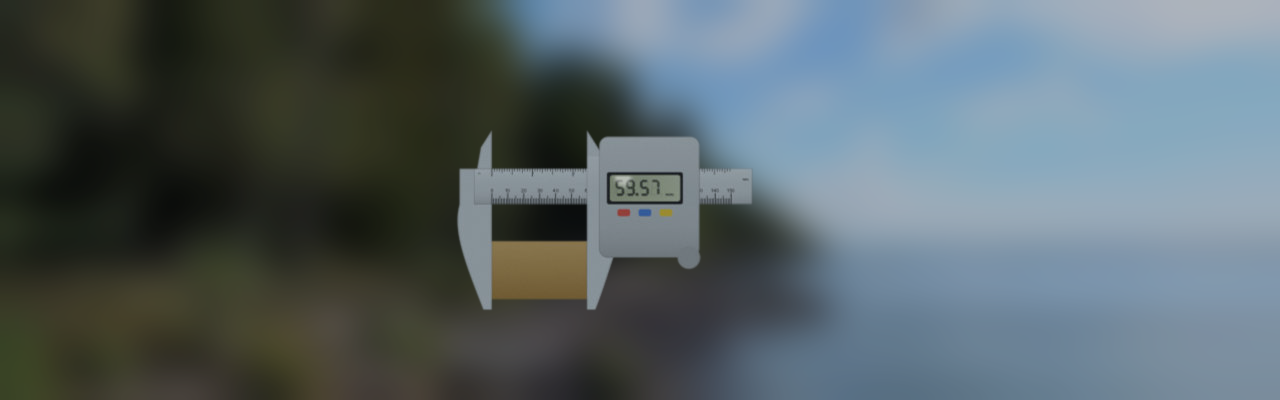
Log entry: 59.57mm
